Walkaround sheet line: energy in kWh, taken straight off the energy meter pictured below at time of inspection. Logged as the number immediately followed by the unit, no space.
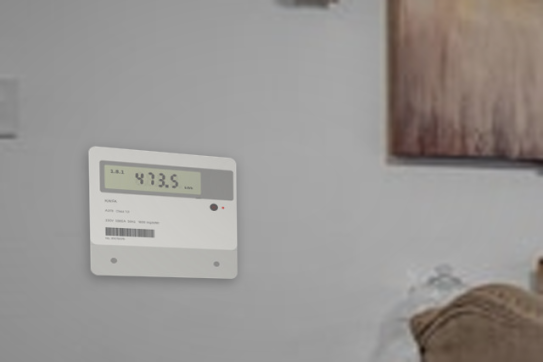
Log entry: 473.5kWh
